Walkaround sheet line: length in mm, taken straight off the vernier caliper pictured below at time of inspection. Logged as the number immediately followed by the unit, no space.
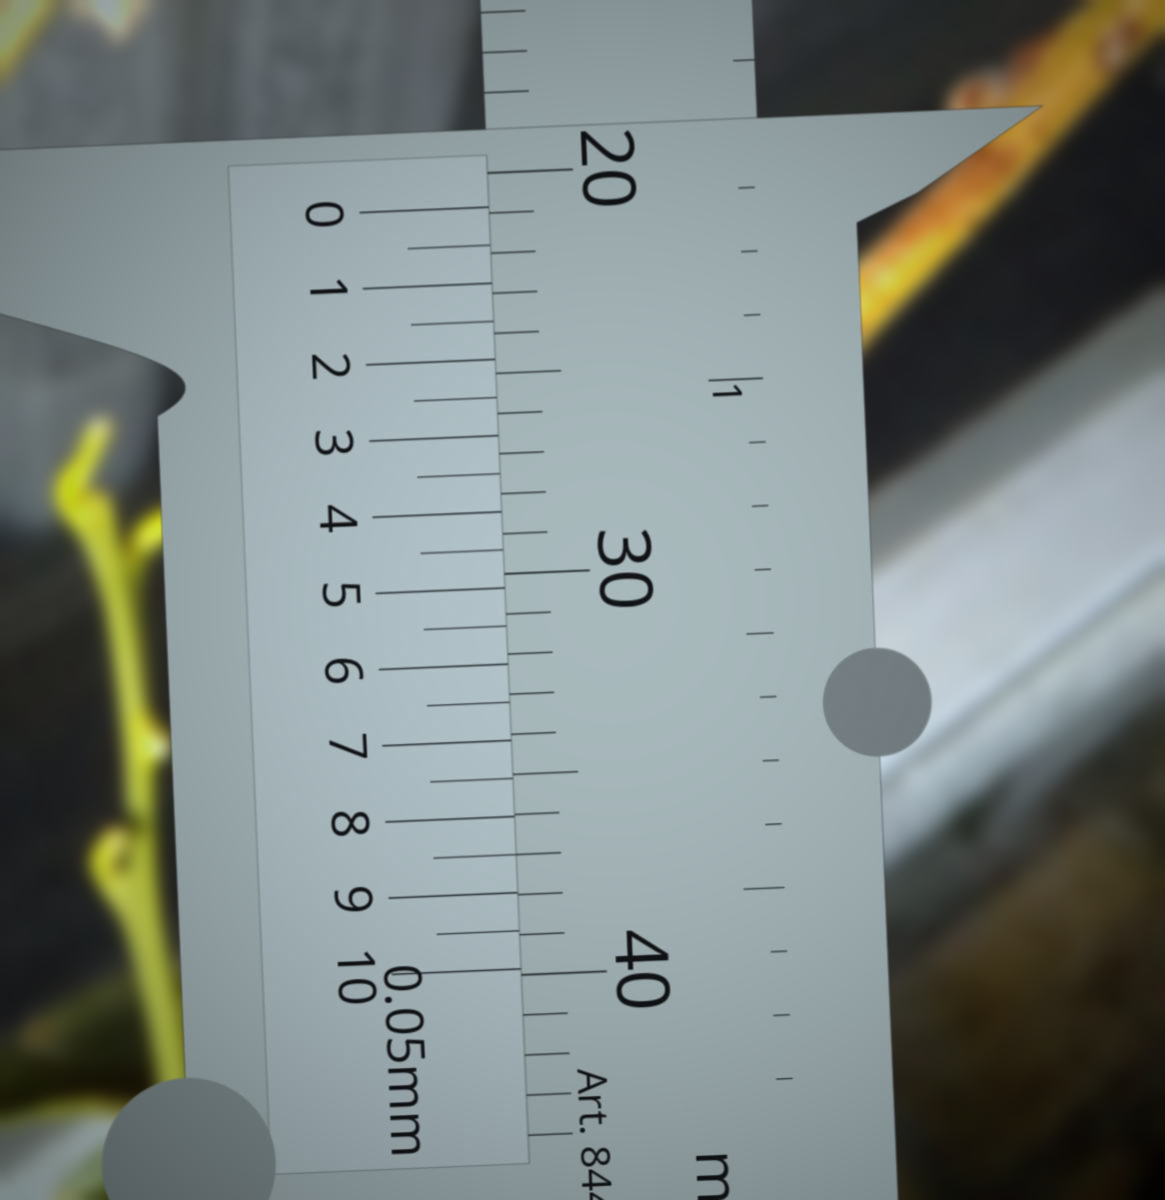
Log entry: 20.85mm
